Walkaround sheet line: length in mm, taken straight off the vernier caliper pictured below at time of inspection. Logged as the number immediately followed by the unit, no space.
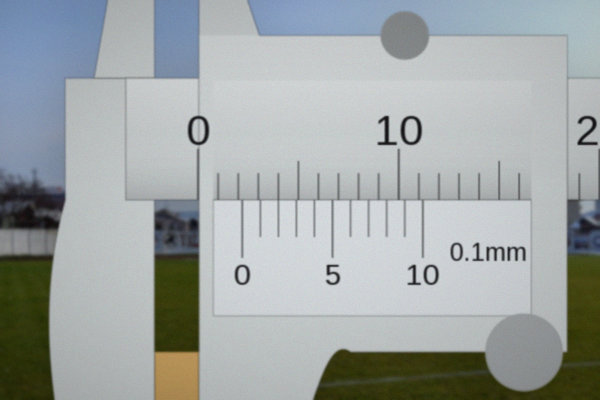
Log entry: 2.2mm
